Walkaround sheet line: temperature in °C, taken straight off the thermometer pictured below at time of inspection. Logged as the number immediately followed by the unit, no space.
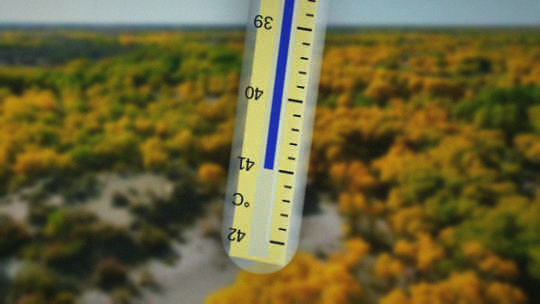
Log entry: 41°C
